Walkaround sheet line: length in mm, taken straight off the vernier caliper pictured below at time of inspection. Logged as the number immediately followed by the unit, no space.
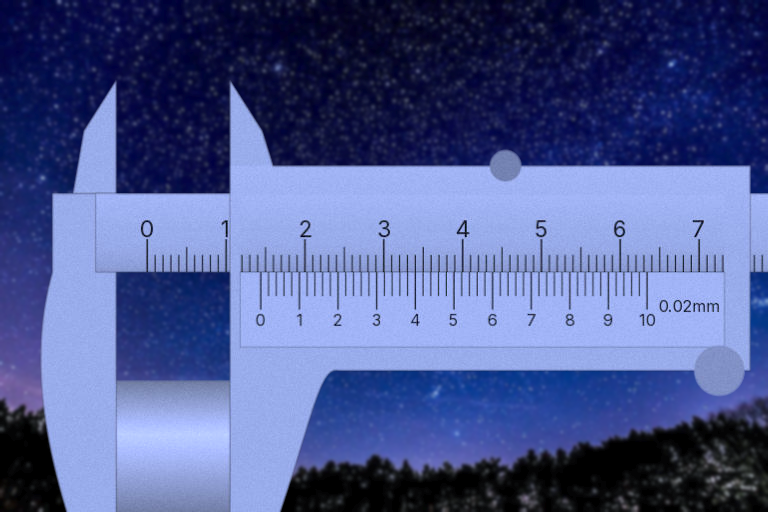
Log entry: 14.4mm
